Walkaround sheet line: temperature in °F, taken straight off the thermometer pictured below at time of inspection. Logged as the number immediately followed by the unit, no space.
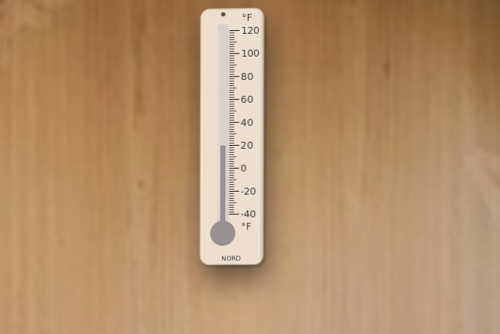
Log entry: 20°F
